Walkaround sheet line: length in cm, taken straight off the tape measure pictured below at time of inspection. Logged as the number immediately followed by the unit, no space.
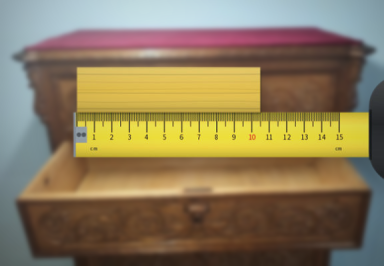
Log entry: 10.5cm
